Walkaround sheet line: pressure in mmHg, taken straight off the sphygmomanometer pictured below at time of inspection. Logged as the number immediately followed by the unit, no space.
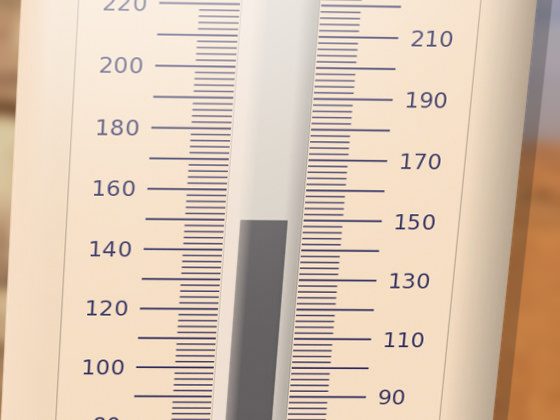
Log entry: 150mmHg
